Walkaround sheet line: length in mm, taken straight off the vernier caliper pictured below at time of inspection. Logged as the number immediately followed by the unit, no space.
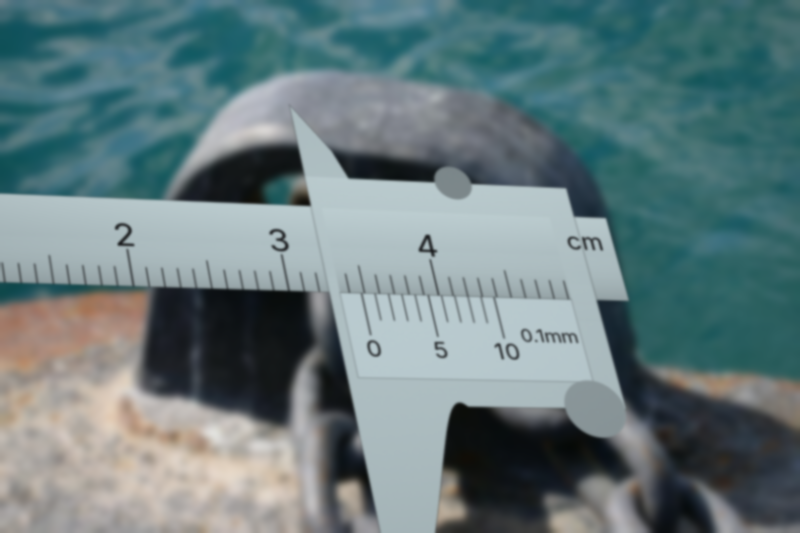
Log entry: 34.8mm
